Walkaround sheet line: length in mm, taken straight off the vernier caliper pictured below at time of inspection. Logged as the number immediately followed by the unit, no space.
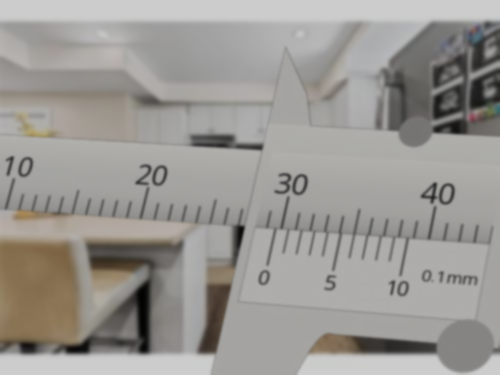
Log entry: 29.6mm
